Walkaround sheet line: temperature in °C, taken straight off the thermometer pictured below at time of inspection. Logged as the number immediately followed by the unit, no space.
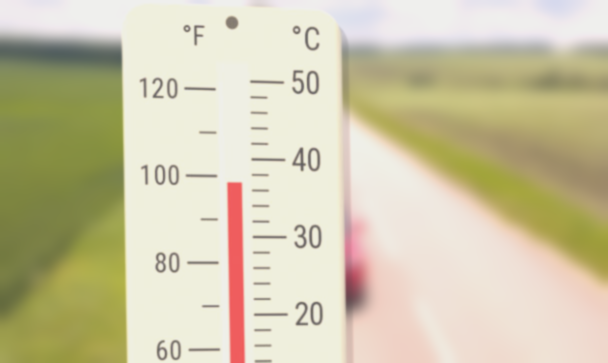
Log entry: 37°C
